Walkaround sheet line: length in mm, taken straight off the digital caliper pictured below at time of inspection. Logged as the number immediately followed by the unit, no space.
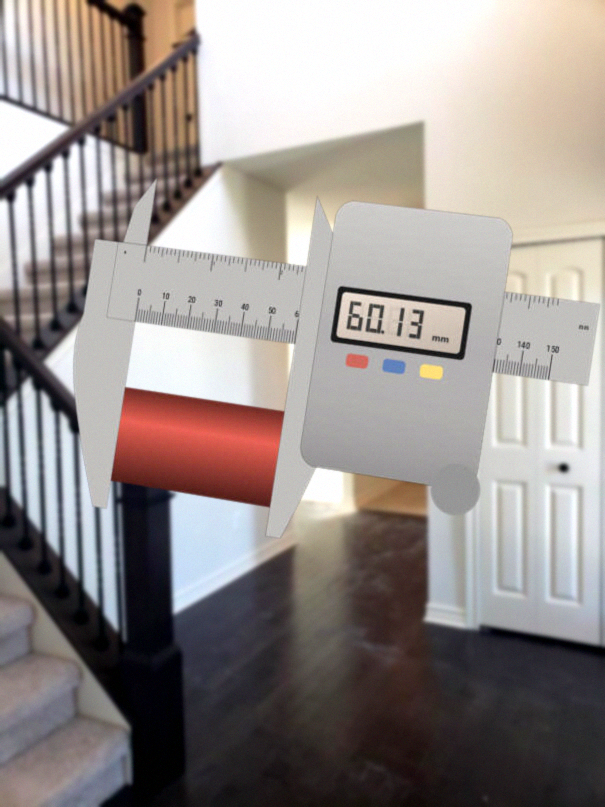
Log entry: 60.13mm
